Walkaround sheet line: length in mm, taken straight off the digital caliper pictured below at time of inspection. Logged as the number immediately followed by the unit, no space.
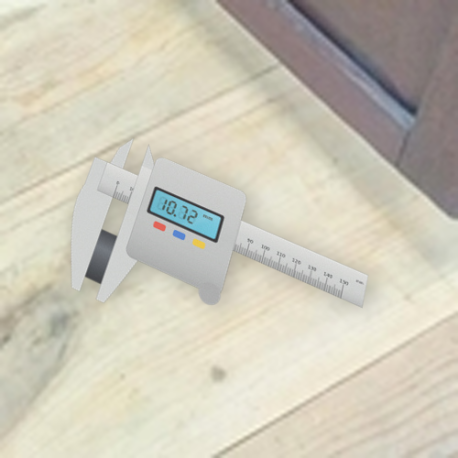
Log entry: 10.72mm
